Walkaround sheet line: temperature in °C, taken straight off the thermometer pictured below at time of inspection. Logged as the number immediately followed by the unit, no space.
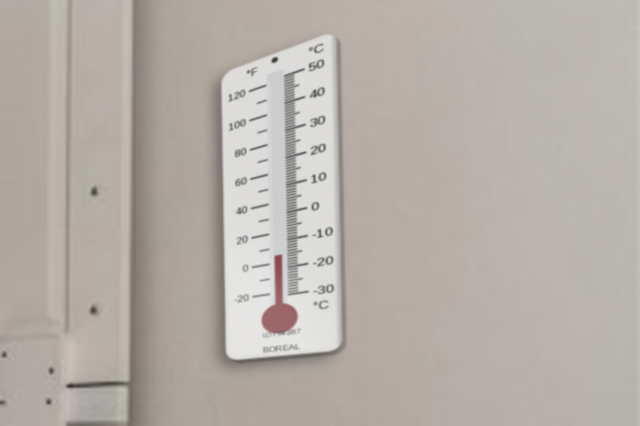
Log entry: -15°C
